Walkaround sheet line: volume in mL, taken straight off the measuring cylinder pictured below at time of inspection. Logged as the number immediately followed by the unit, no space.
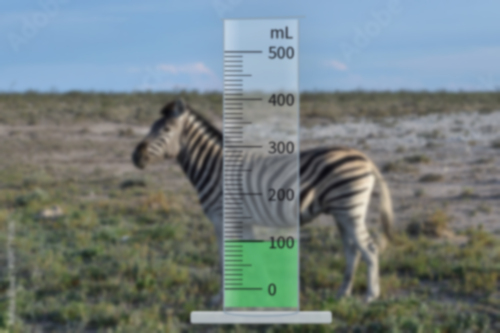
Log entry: 100mL
